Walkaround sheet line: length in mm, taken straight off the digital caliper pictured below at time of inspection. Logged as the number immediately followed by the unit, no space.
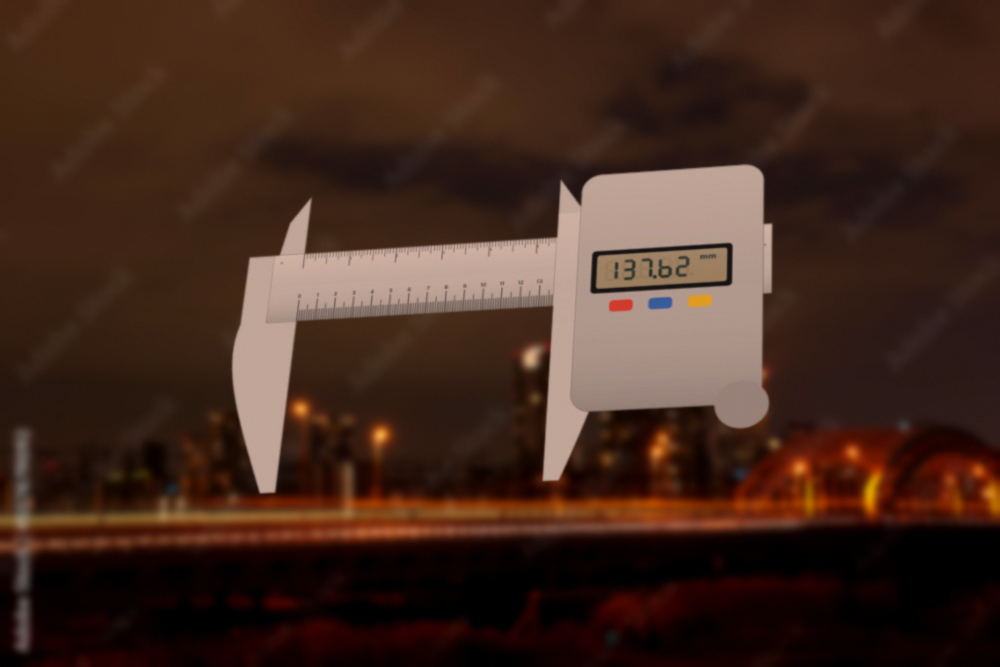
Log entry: 137.62mm
